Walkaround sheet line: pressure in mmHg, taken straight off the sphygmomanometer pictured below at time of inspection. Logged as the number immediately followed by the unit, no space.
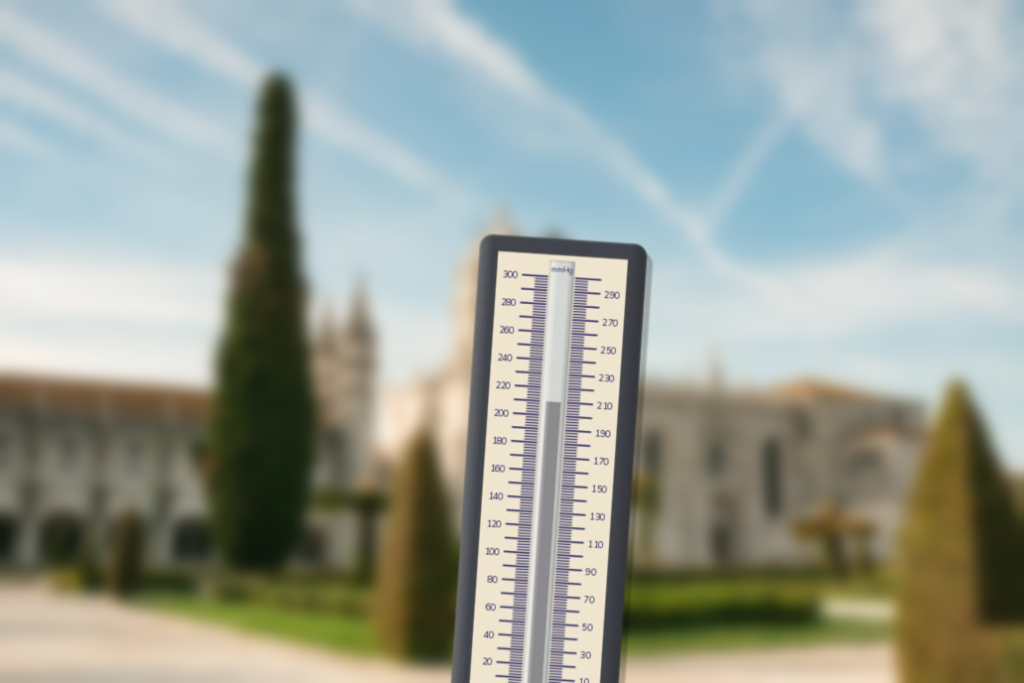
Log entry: 210mmHg
